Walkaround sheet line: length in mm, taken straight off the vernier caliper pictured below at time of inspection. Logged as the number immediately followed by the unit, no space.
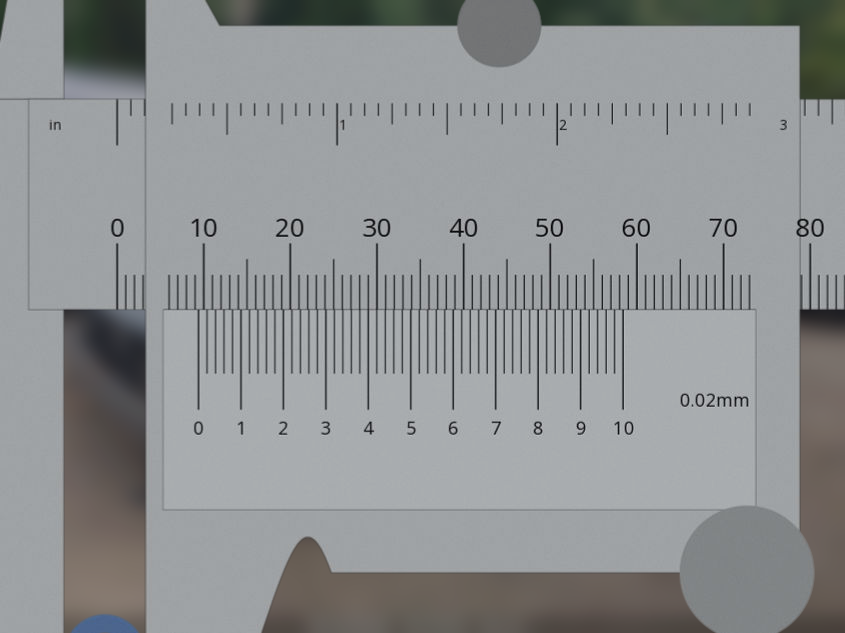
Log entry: 9.4mm
